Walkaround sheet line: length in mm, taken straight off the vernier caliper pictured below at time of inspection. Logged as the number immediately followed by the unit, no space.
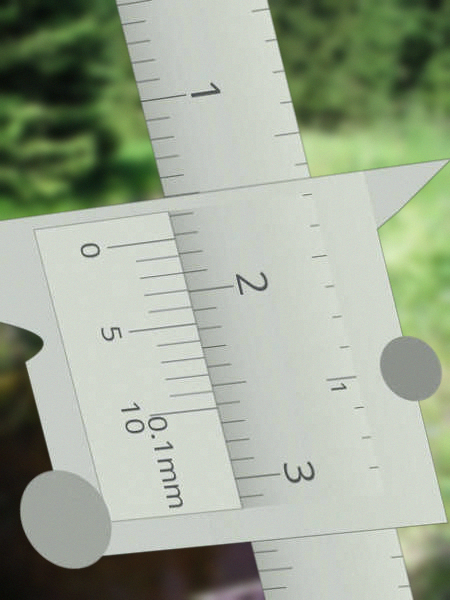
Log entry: 17.2mm
